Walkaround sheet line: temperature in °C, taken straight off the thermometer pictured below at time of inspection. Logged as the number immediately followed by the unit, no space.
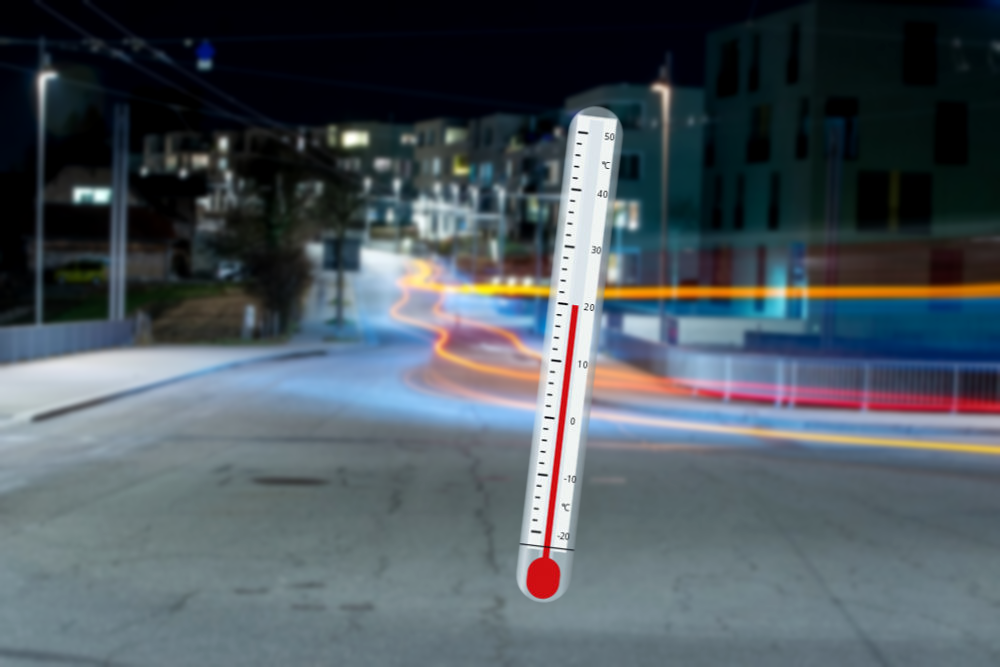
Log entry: 20°C
